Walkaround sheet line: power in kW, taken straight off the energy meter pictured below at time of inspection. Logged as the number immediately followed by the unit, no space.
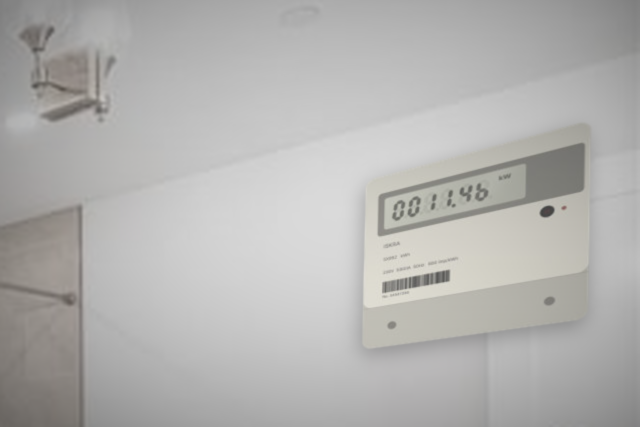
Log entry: 11.46kW
